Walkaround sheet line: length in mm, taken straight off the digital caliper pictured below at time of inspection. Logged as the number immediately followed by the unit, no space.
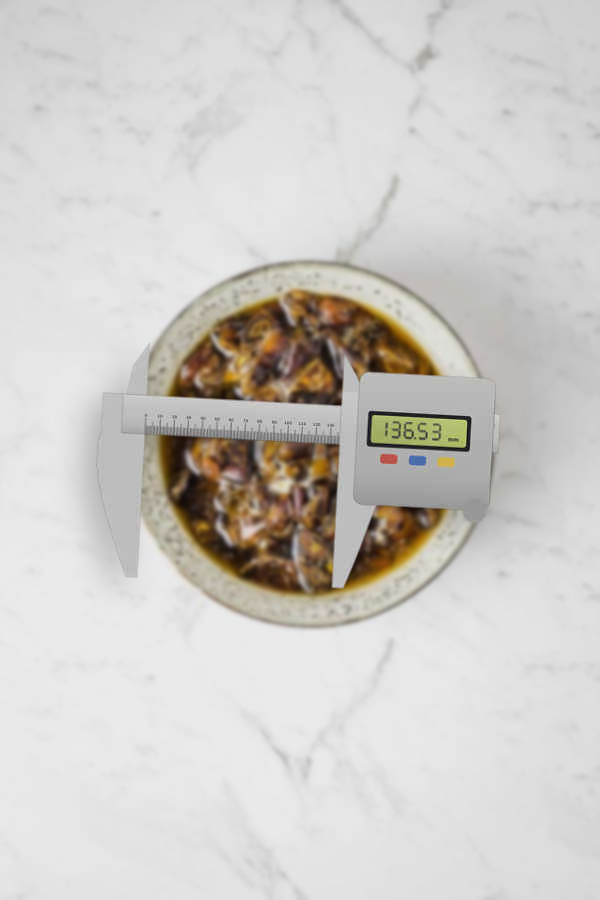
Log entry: 136.53mm
